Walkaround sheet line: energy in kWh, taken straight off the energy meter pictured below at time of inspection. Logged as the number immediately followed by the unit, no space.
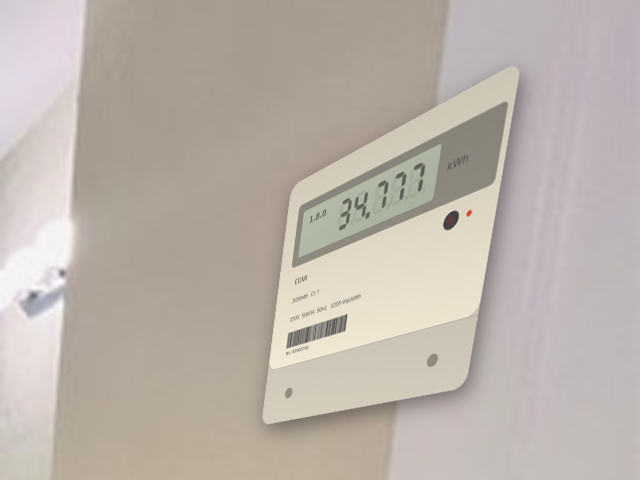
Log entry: 34.777kWh
